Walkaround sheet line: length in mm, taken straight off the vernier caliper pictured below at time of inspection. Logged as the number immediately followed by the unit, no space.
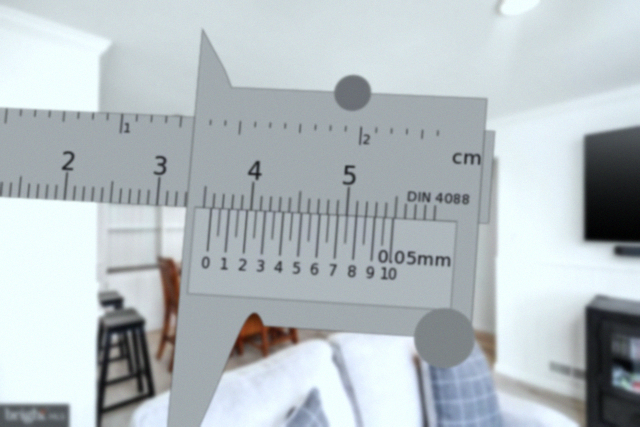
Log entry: 35.8mm
